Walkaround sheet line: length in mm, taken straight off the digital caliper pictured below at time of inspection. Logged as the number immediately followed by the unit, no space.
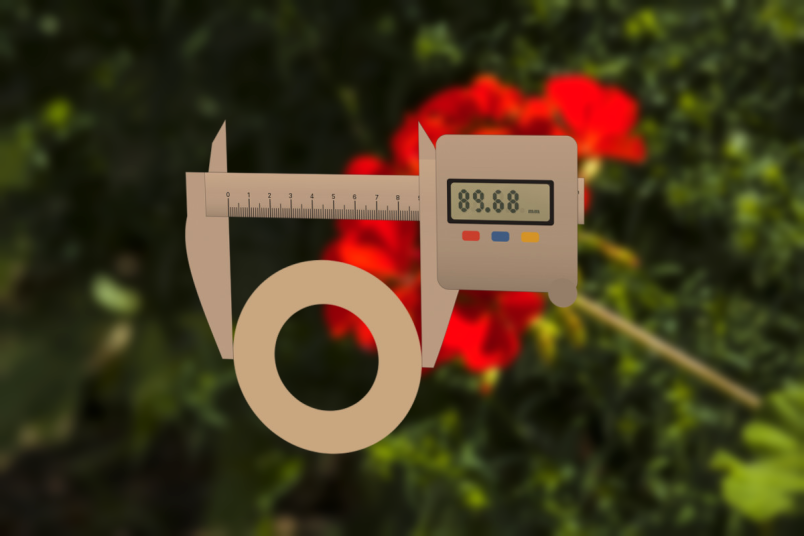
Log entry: 89.68mm
